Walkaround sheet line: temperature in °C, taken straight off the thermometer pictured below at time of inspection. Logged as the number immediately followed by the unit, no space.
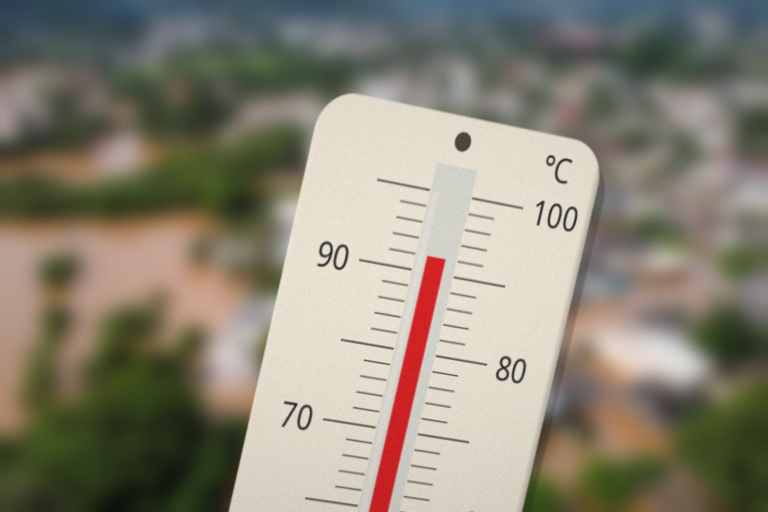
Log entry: 92°C
